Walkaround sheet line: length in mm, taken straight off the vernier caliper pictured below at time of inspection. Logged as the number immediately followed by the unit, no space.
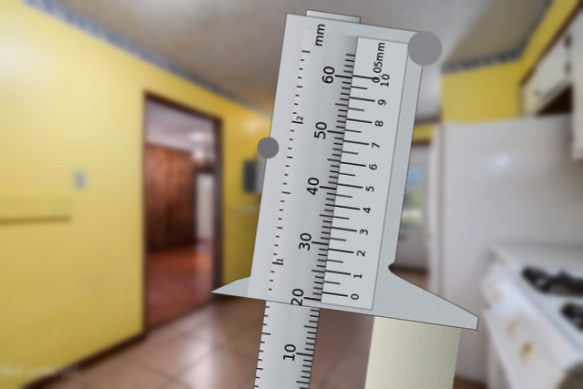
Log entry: 21.4mm
